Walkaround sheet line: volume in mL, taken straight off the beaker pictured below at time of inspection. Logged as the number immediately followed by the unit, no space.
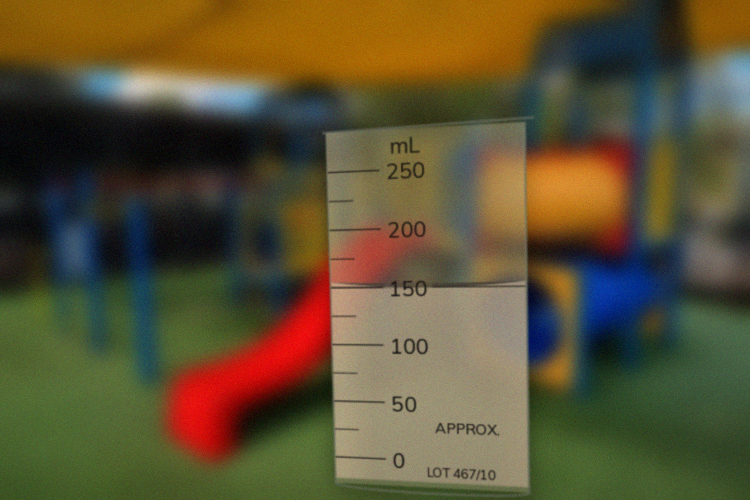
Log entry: 150mL
